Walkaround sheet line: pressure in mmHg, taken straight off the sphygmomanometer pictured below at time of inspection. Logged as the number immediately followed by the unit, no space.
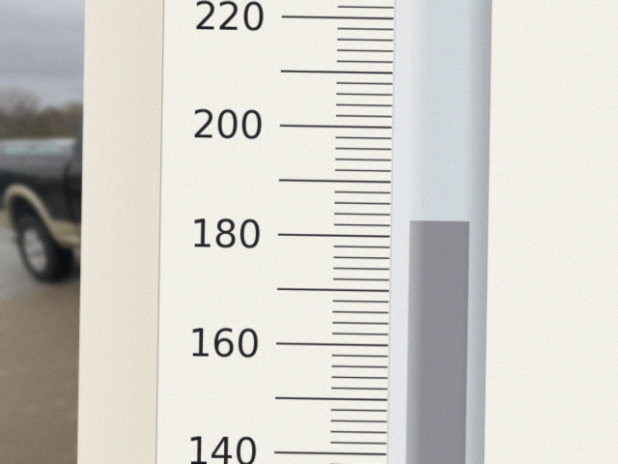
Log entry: 183mmHg
